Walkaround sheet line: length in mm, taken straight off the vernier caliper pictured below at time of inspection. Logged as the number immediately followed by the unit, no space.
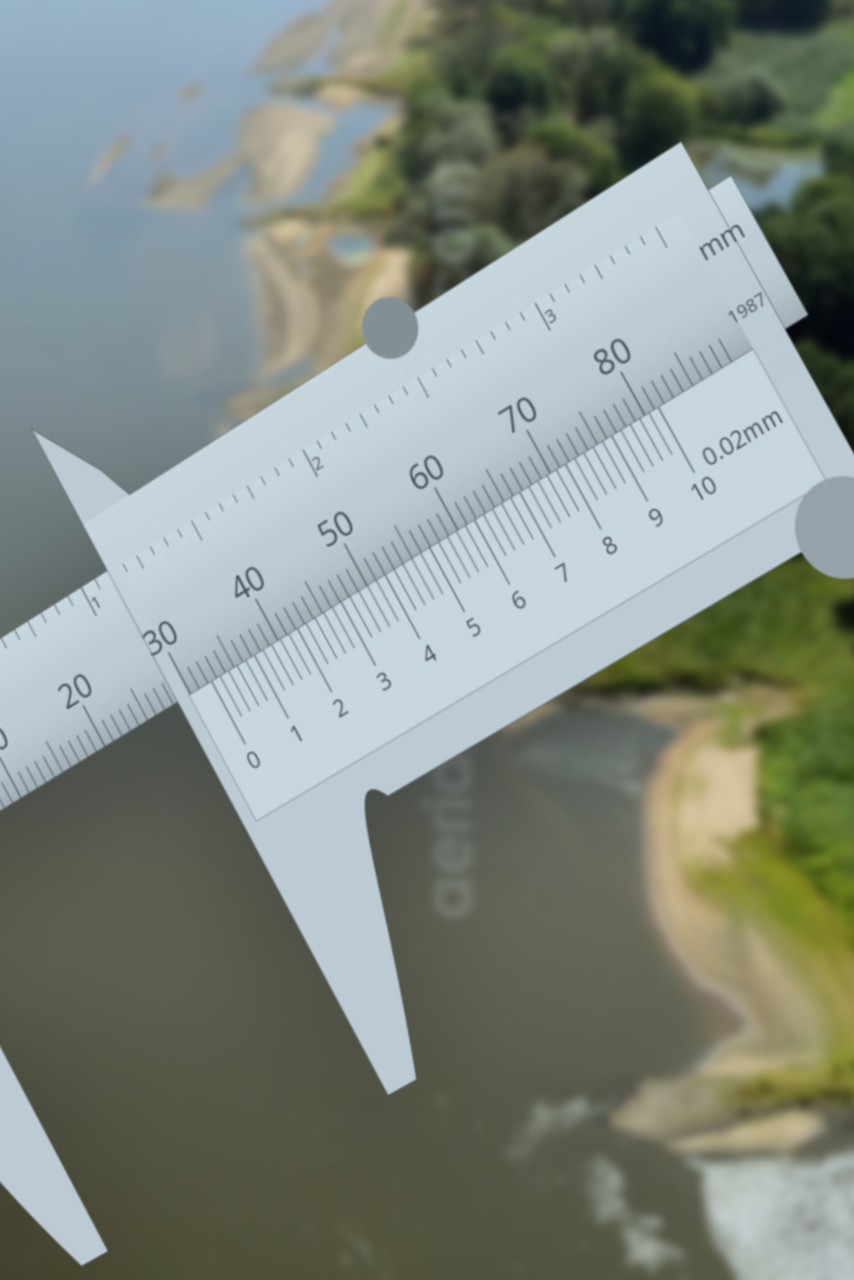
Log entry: 32.4mm
